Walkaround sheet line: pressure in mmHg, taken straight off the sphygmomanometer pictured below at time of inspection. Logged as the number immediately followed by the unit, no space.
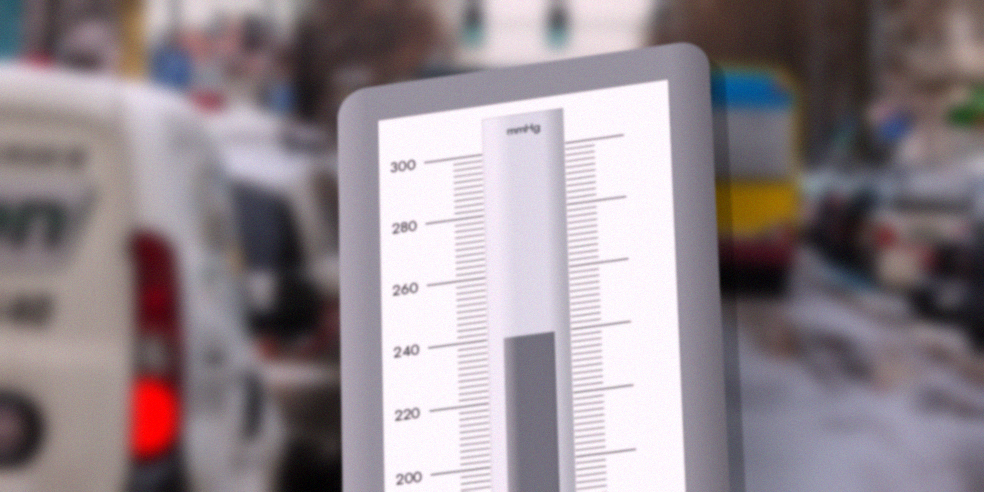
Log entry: 240mmHg
